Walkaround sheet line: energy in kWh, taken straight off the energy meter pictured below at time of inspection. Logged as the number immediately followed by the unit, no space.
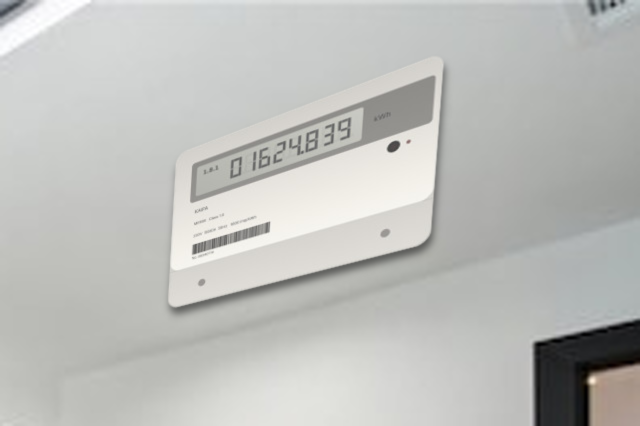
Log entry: 1624.839kWh
